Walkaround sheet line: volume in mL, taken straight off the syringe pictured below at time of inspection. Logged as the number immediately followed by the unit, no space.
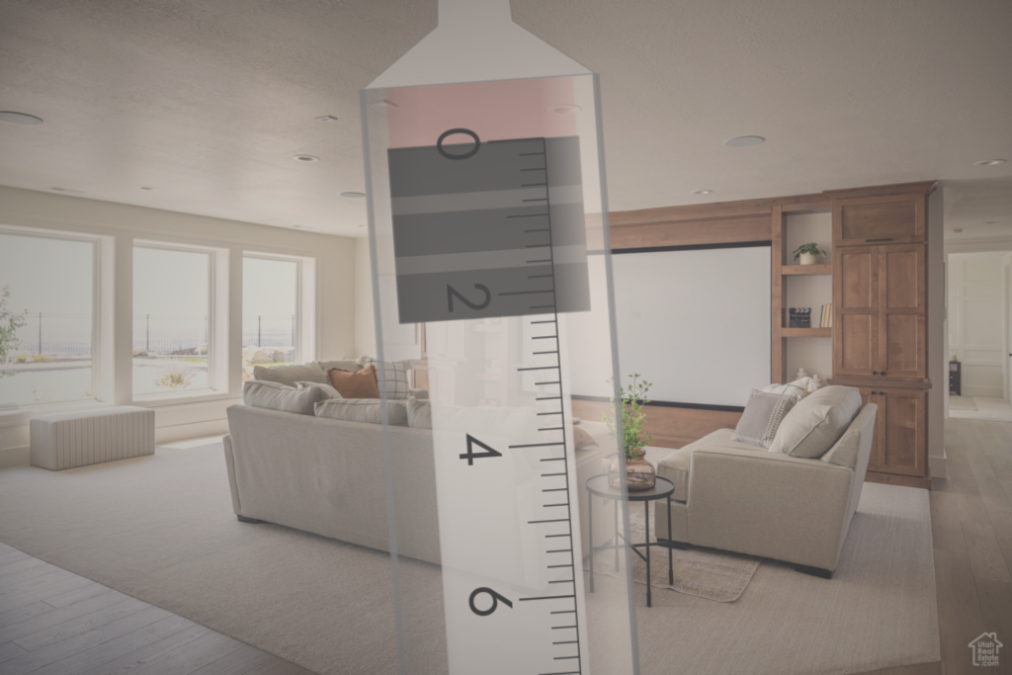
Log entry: 0mL
